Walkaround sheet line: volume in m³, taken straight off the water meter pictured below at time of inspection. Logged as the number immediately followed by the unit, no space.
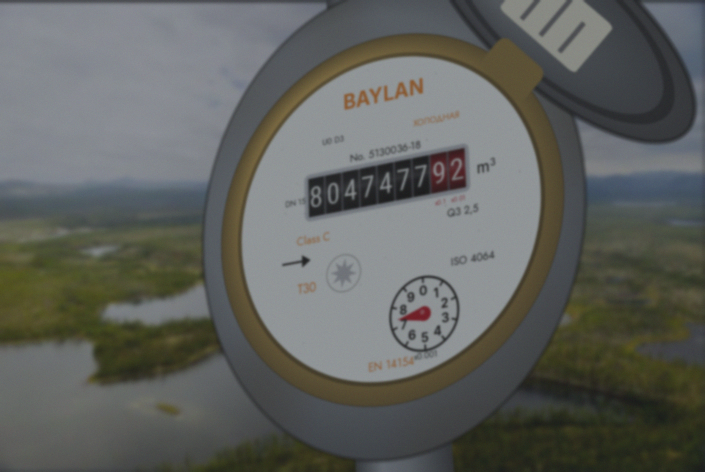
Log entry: 8047477.927m³
